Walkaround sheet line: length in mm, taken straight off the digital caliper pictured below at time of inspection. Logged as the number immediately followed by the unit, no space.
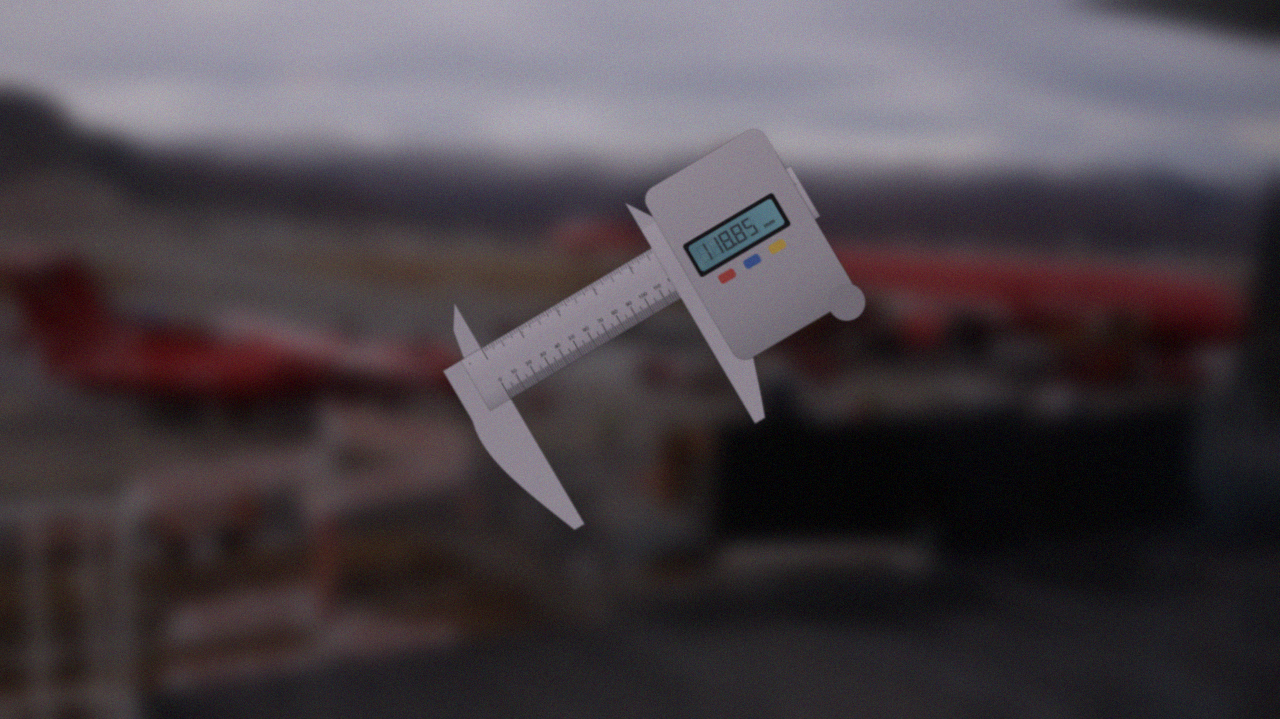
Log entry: 118.85mm
